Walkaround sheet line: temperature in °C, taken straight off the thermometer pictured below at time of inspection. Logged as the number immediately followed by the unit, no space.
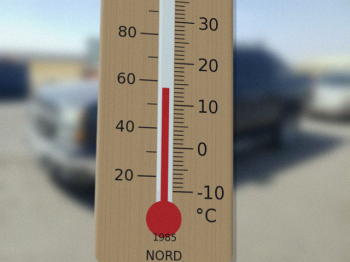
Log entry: 14°C
